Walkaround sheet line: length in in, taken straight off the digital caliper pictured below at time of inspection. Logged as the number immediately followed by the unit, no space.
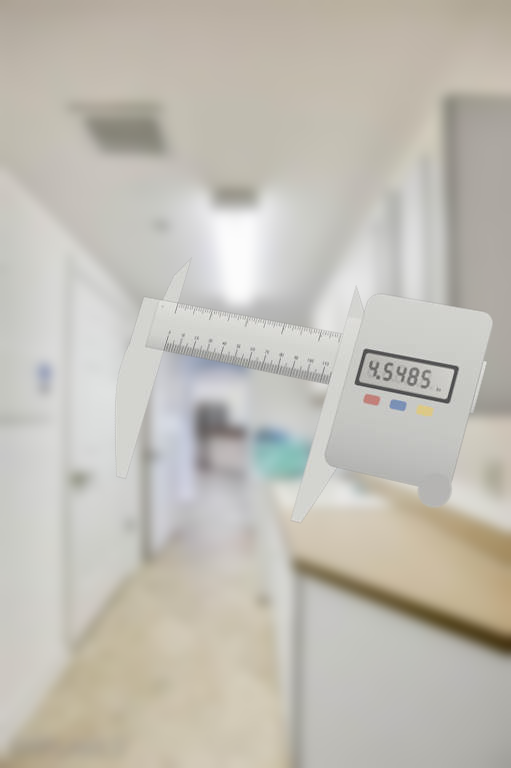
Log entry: 4.5485in
